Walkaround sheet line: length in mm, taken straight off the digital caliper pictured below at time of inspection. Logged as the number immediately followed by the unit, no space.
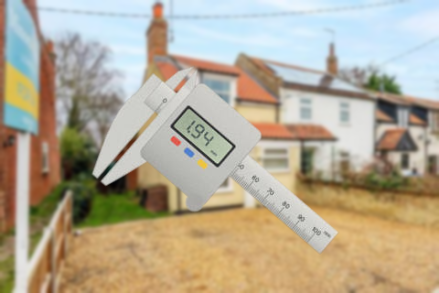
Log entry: 1.94mm
